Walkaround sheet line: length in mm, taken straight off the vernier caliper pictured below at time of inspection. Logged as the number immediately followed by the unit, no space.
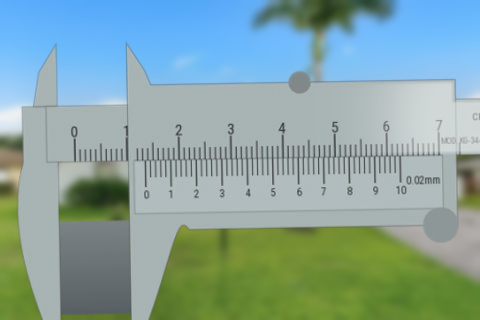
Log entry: 13.5mm
